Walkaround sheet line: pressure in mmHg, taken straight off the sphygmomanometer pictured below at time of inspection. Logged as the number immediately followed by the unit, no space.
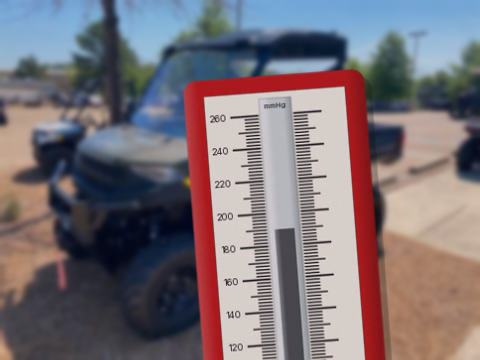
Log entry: 190mmHg
